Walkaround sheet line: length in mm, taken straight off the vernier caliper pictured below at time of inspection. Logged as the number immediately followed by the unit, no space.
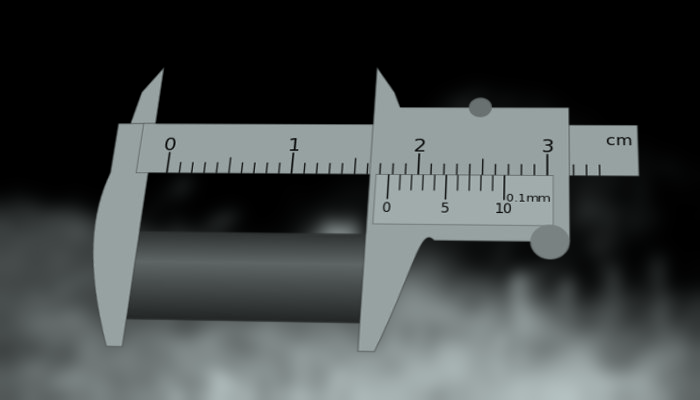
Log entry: 17.7mm
